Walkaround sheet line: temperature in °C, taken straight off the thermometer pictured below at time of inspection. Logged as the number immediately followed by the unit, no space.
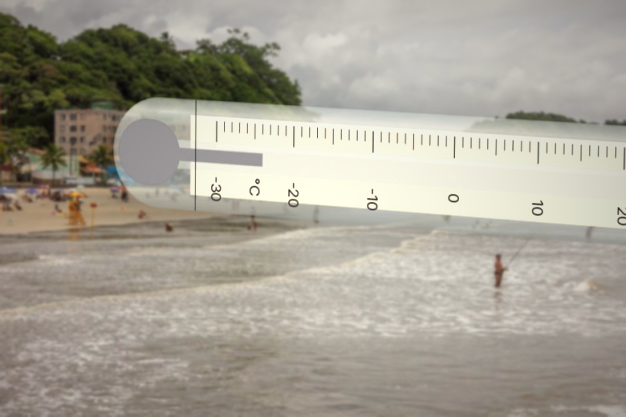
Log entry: -24°C
